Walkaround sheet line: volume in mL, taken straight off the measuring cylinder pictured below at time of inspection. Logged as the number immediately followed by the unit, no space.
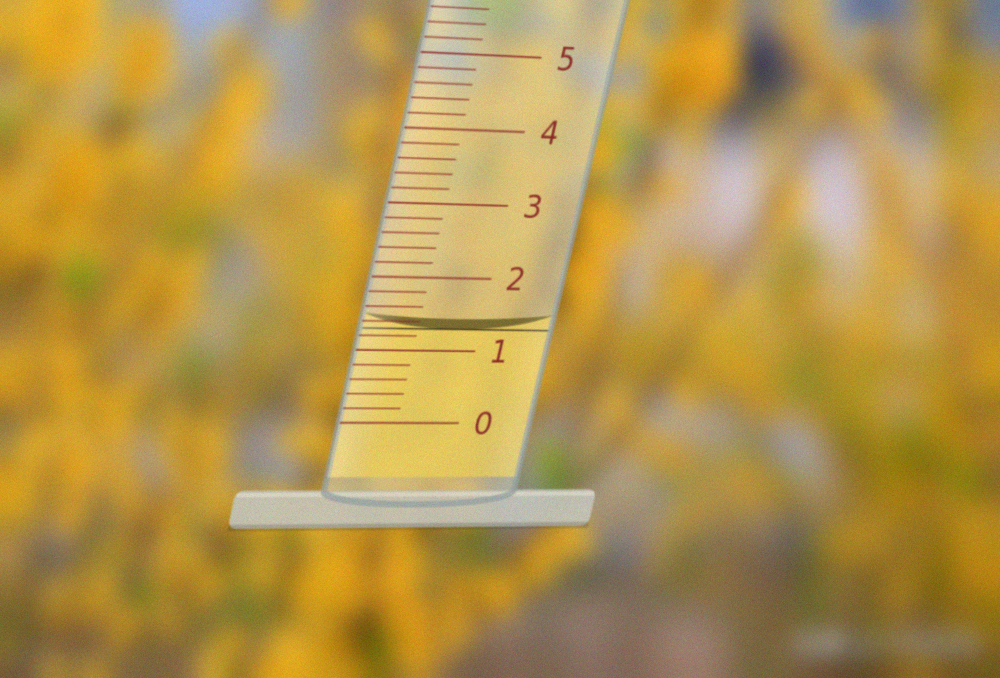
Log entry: 1.3mL
